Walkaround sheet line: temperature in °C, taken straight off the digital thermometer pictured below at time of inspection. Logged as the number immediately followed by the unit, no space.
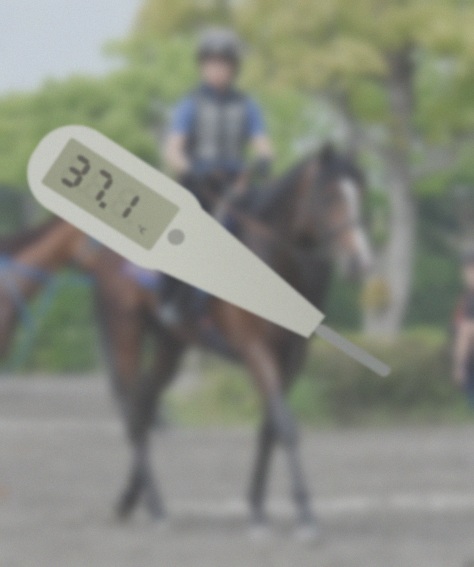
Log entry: 37.1°C
